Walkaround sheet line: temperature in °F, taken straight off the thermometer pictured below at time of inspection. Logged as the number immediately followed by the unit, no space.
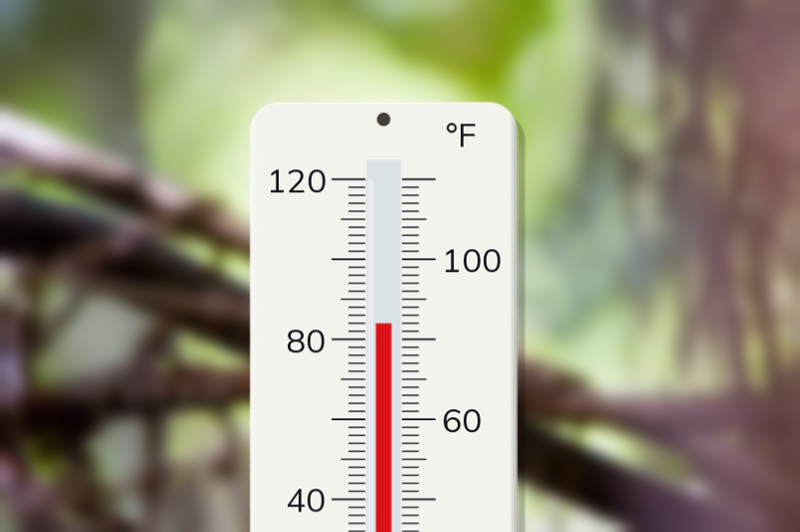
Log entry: 84°F
